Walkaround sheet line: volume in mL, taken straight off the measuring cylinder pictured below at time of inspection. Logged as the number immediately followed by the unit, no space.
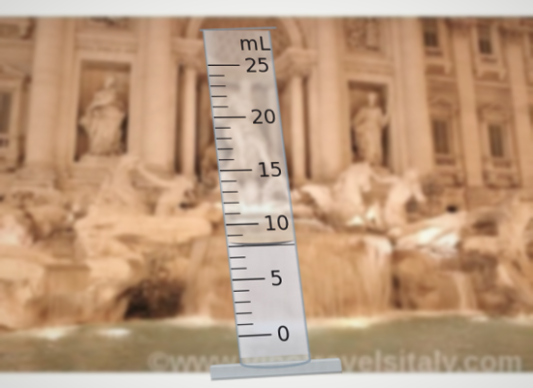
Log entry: 8mL
